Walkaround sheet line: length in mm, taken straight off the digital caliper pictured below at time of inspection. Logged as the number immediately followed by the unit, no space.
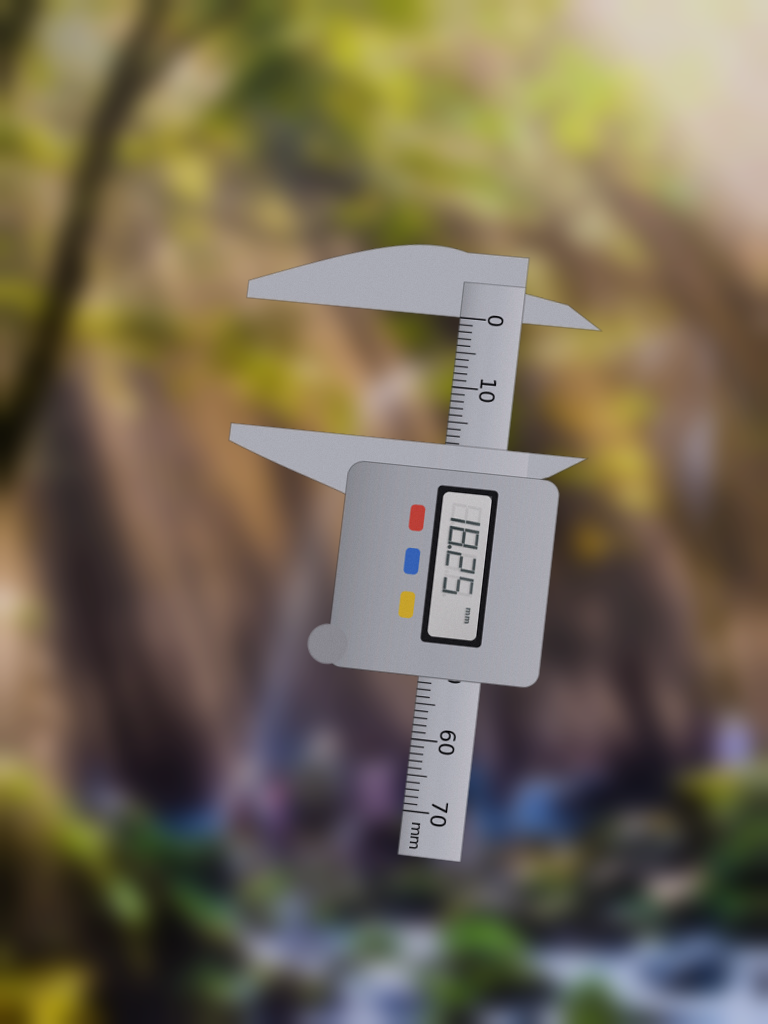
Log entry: 18.25mm
